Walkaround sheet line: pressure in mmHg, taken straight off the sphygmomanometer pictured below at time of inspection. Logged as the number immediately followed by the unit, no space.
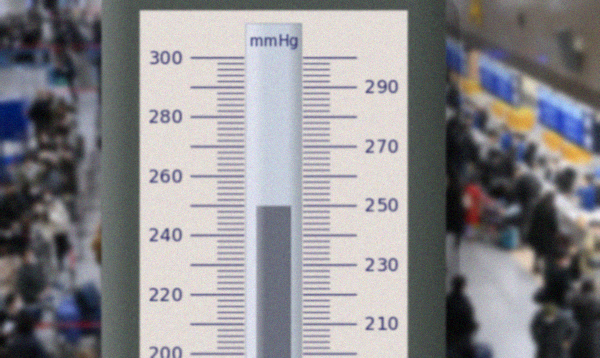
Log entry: 250mmHg
